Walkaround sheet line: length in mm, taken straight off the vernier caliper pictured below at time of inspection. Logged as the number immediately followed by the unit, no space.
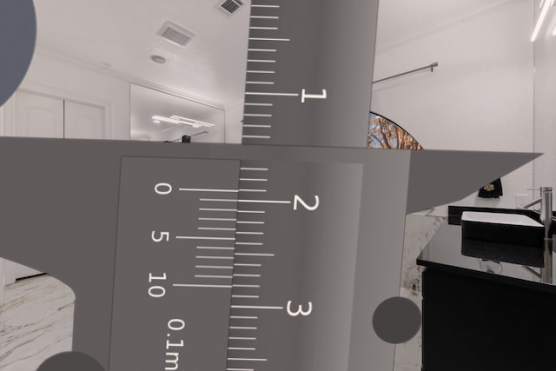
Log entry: 19.1mm
